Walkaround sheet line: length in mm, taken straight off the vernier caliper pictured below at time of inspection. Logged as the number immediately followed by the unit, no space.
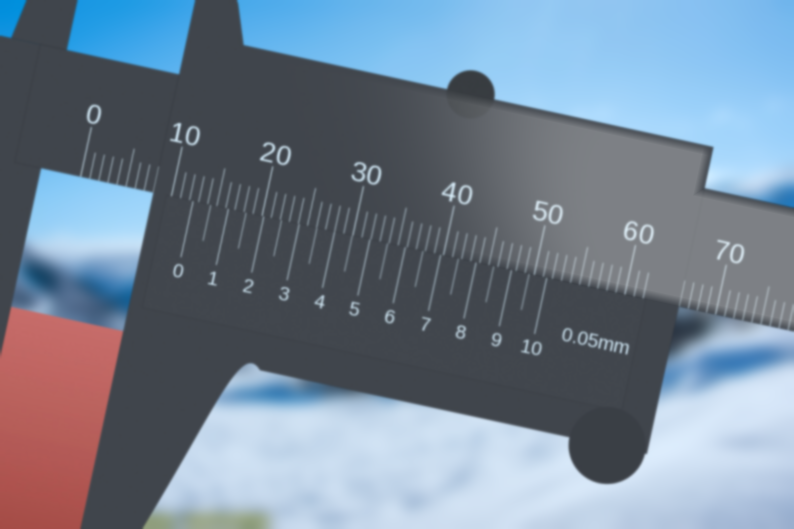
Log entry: 12.4mm
